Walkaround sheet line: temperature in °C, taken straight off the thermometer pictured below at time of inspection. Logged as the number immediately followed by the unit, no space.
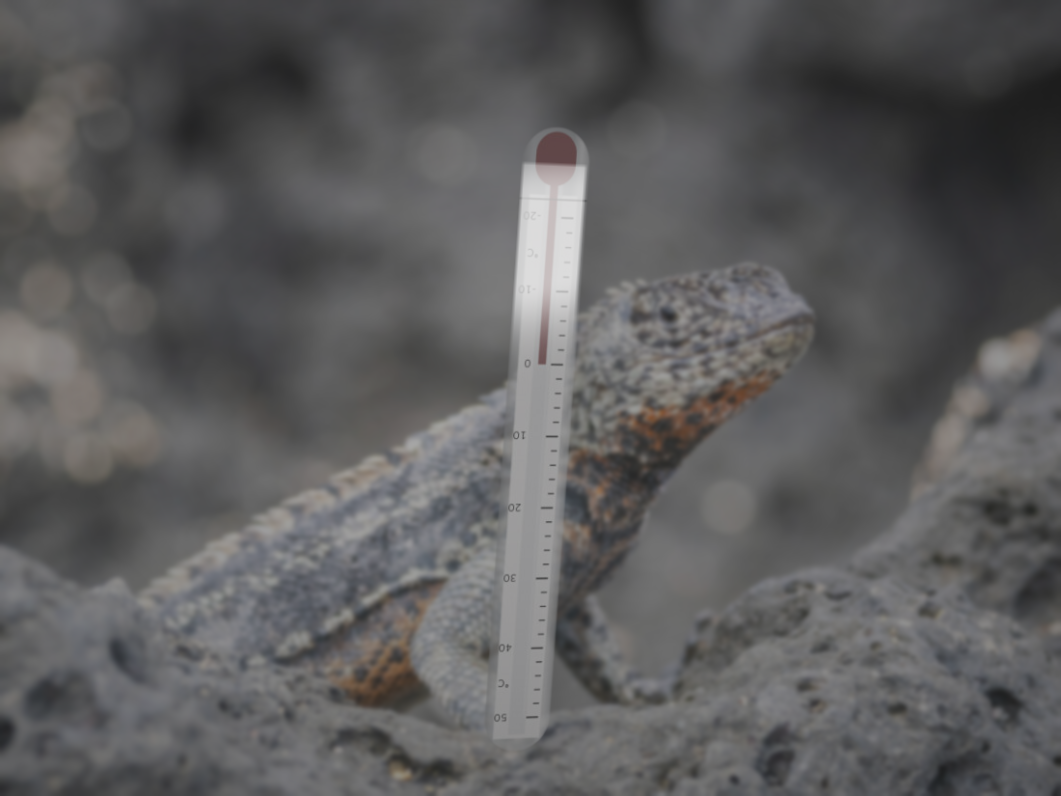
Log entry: 0°C
